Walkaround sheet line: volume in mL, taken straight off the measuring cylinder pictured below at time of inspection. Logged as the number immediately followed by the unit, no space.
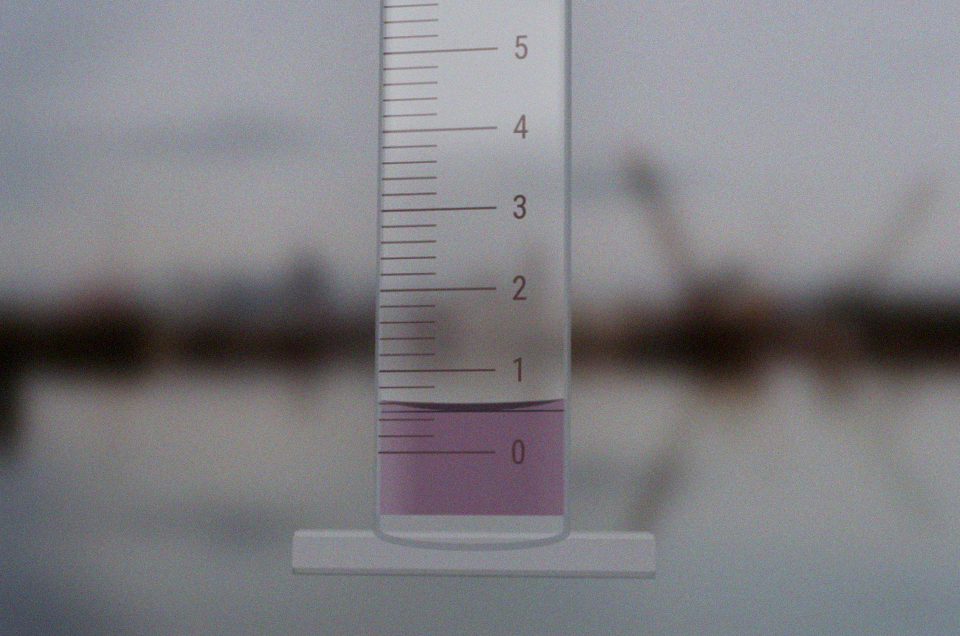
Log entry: 0.5mL
